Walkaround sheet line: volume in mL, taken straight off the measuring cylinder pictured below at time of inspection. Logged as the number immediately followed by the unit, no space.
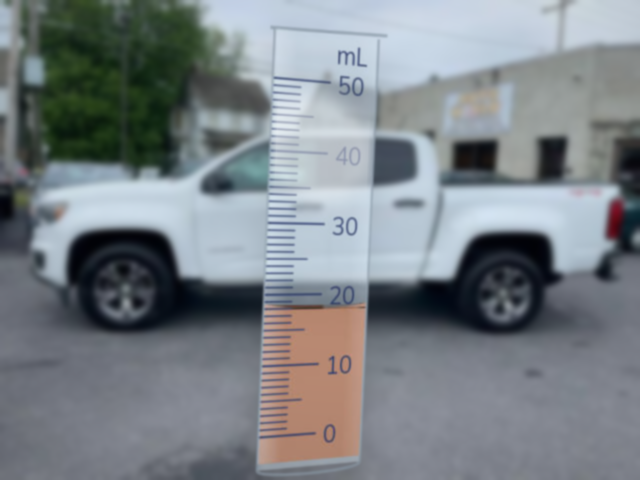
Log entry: 18mL
